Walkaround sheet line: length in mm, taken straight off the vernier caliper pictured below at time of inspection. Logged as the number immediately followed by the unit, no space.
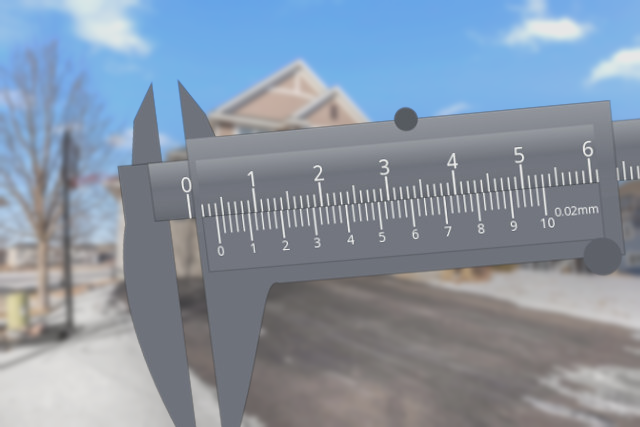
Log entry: 4.0mm
